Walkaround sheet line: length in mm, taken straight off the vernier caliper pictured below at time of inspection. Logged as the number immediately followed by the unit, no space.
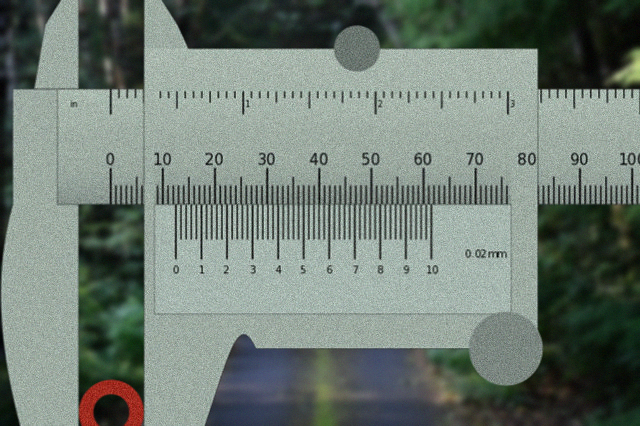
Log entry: 12.5mm
